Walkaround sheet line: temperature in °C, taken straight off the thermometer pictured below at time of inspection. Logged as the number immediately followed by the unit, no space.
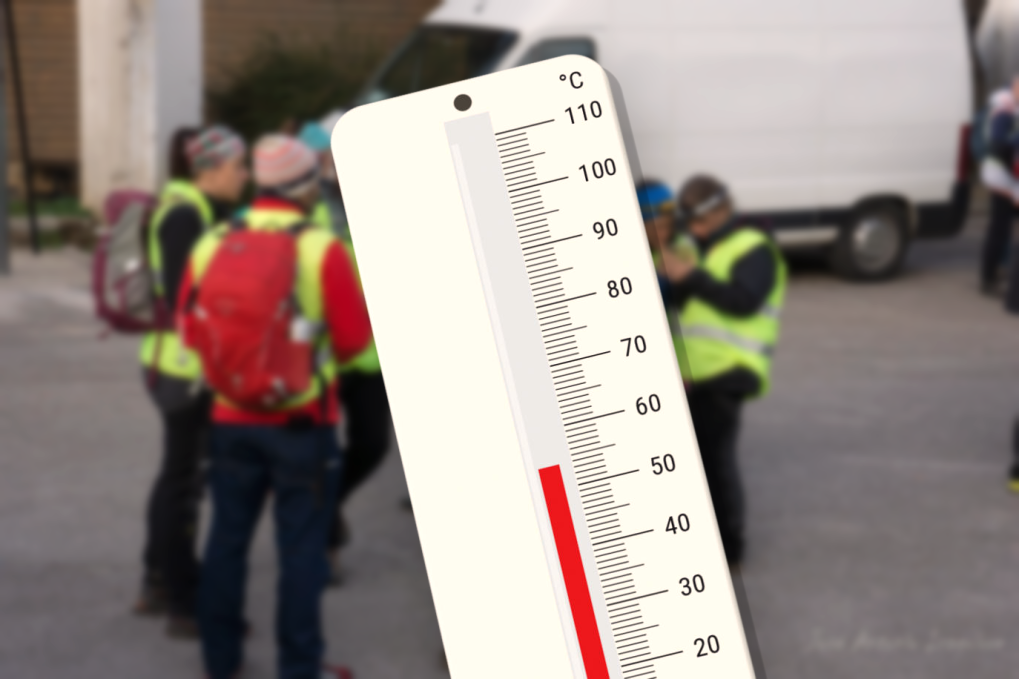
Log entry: 54°C
